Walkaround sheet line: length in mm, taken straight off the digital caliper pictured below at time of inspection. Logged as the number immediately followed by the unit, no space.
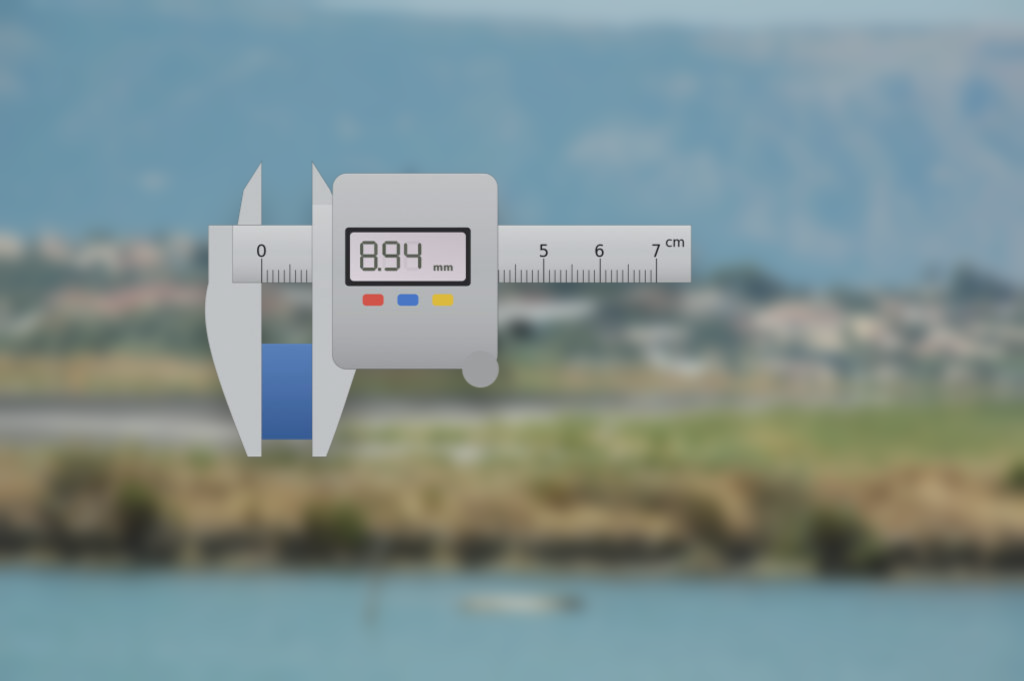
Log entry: 8.94mm
